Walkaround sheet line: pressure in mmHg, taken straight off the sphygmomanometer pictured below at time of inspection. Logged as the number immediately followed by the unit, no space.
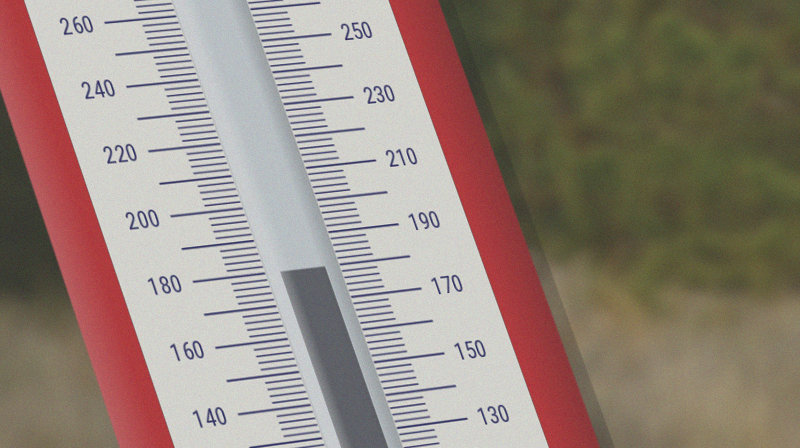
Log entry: 180mmHg
